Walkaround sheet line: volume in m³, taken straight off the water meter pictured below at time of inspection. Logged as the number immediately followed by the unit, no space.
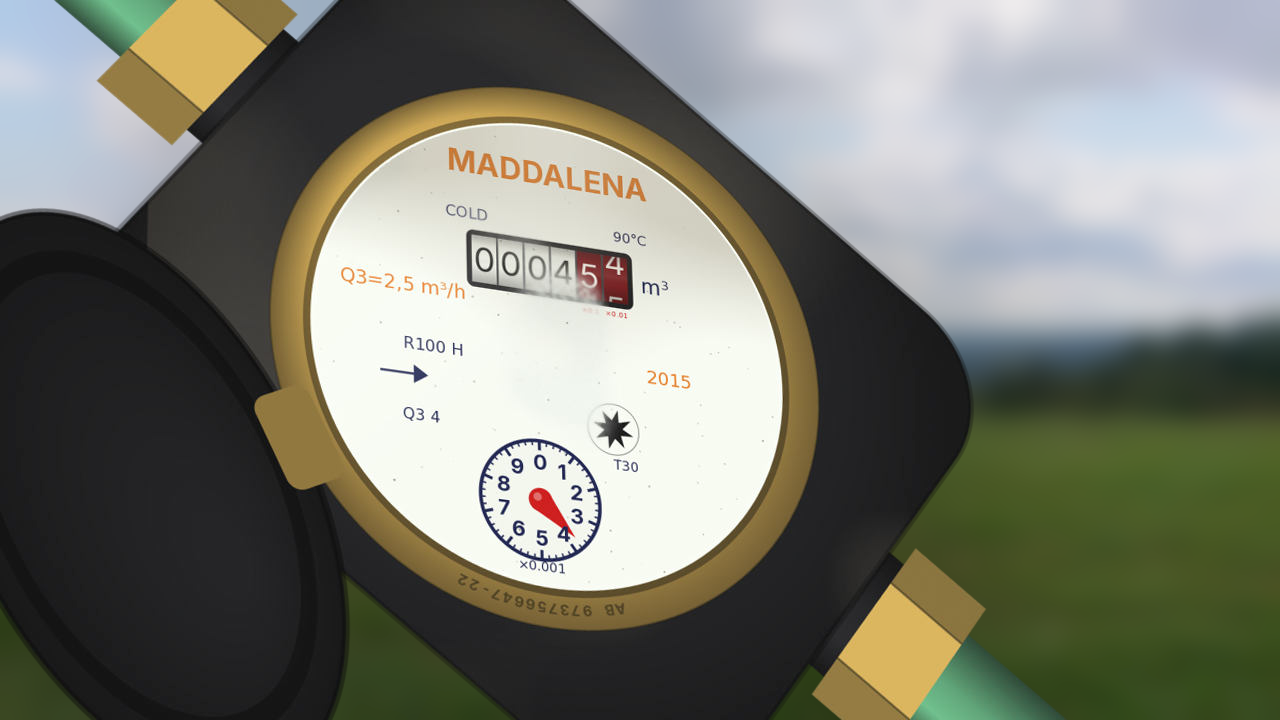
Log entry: 4.543m³
